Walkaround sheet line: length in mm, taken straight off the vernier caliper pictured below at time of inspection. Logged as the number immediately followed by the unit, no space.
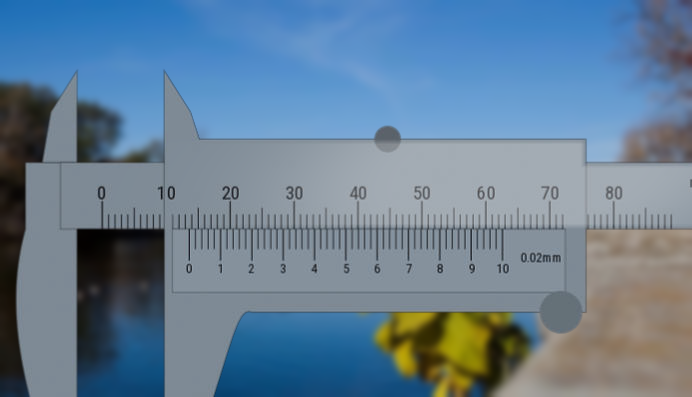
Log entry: 13.6mm
